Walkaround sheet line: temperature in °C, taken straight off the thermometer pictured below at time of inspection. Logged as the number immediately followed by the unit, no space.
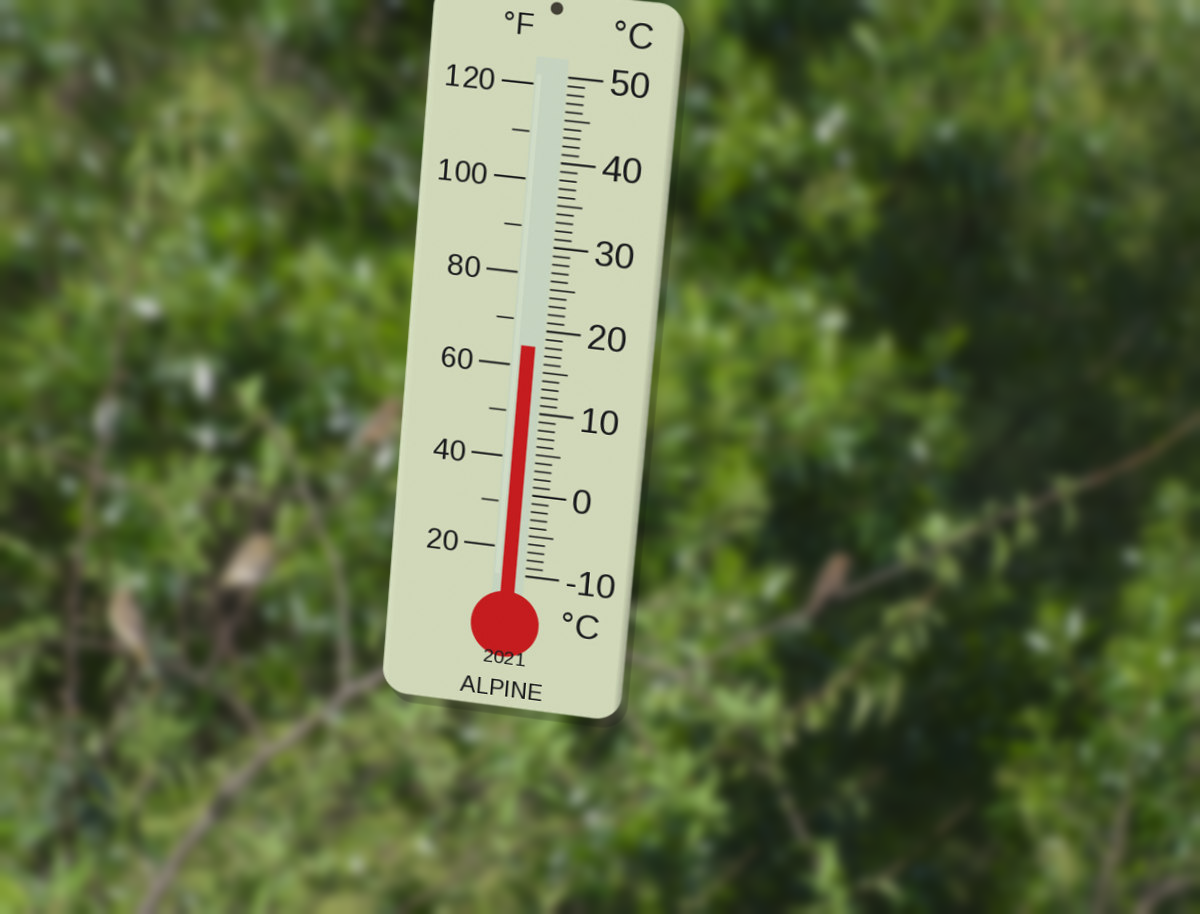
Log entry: 18°C
